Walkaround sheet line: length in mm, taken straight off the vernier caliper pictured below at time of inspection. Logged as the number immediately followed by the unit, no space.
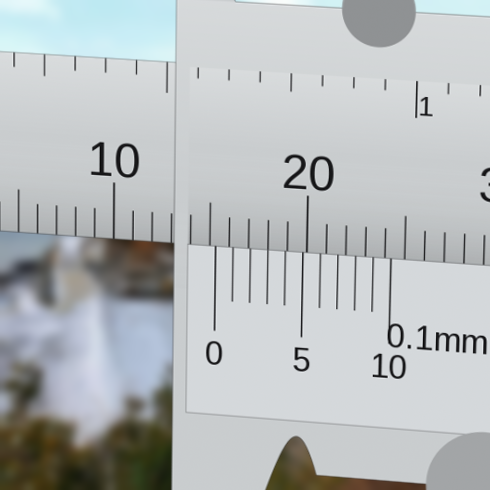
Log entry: 15.3mm
